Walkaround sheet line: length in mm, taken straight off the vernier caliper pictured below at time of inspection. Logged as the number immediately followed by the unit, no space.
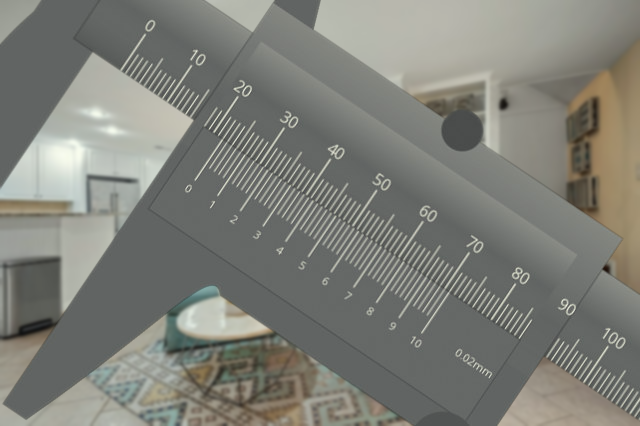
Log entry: 22.0mm
